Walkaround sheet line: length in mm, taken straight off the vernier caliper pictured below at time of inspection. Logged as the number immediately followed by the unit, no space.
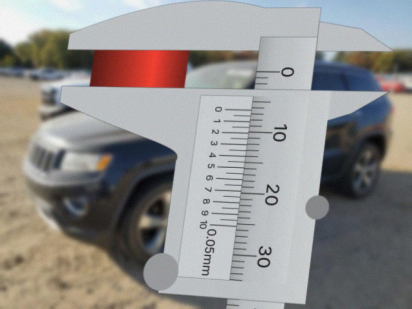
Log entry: 6.4mm
